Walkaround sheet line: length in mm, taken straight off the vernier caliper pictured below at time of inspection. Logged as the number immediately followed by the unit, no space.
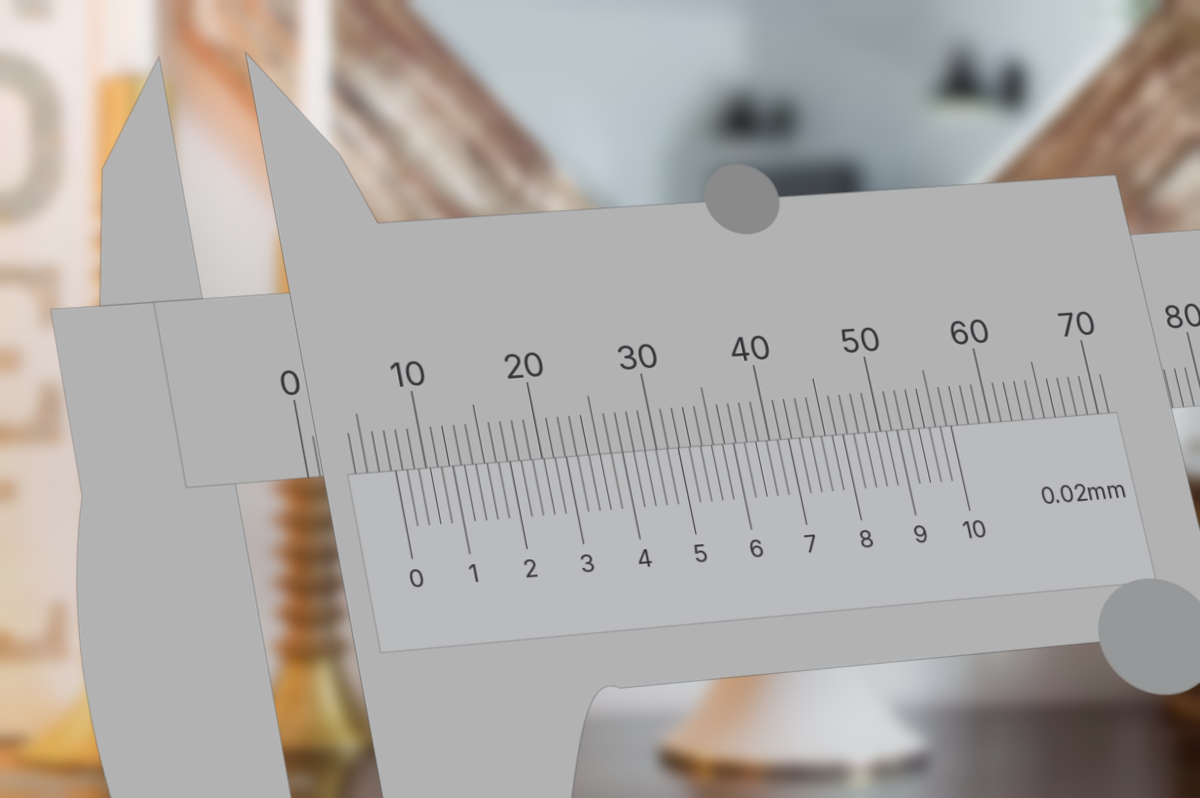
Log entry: 7.4mm
